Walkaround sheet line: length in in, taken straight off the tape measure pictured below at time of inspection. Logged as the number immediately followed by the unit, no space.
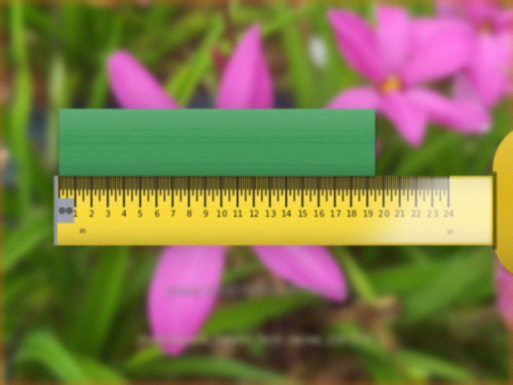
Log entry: 19.5in
